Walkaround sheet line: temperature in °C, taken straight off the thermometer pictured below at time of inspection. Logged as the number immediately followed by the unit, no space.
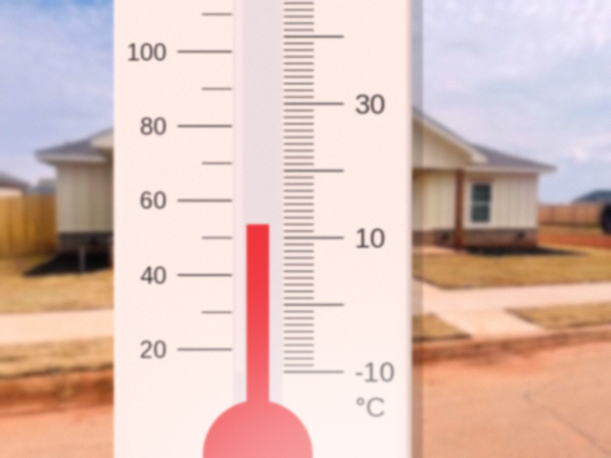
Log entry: 12°C
